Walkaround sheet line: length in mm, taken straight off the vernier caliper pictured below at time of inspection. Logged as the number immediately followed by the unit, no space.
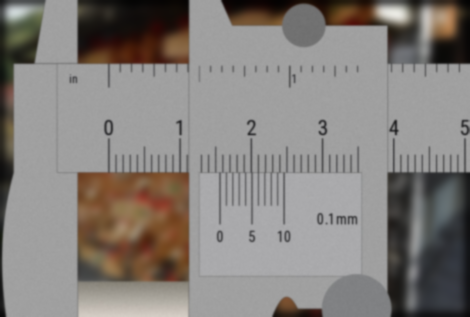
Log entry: 15.6mm
